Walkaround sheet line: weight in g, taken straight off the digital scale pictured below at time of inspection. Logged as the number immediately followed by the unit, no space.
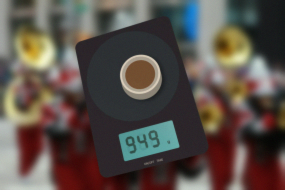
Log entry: 949g
